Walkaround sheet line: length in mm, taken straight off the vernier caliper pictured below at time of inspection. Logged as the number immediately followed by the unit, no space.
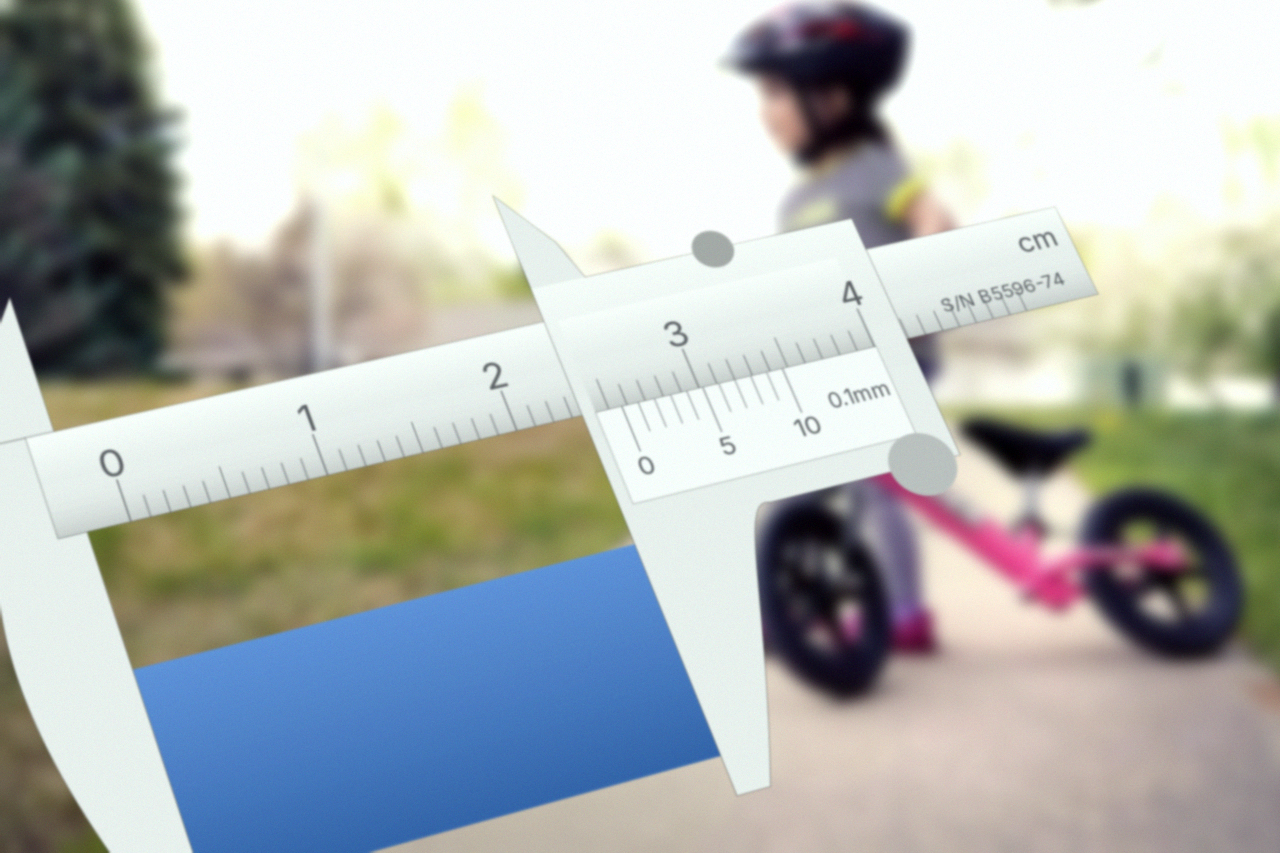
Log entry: 25.7mm
